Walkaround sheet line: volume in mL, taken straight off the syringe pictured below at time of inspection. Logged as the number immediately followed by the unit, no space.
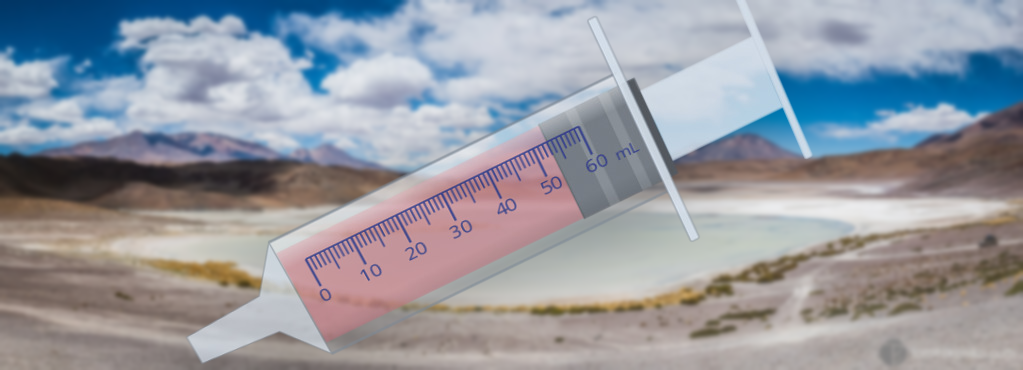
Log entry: 53mL
